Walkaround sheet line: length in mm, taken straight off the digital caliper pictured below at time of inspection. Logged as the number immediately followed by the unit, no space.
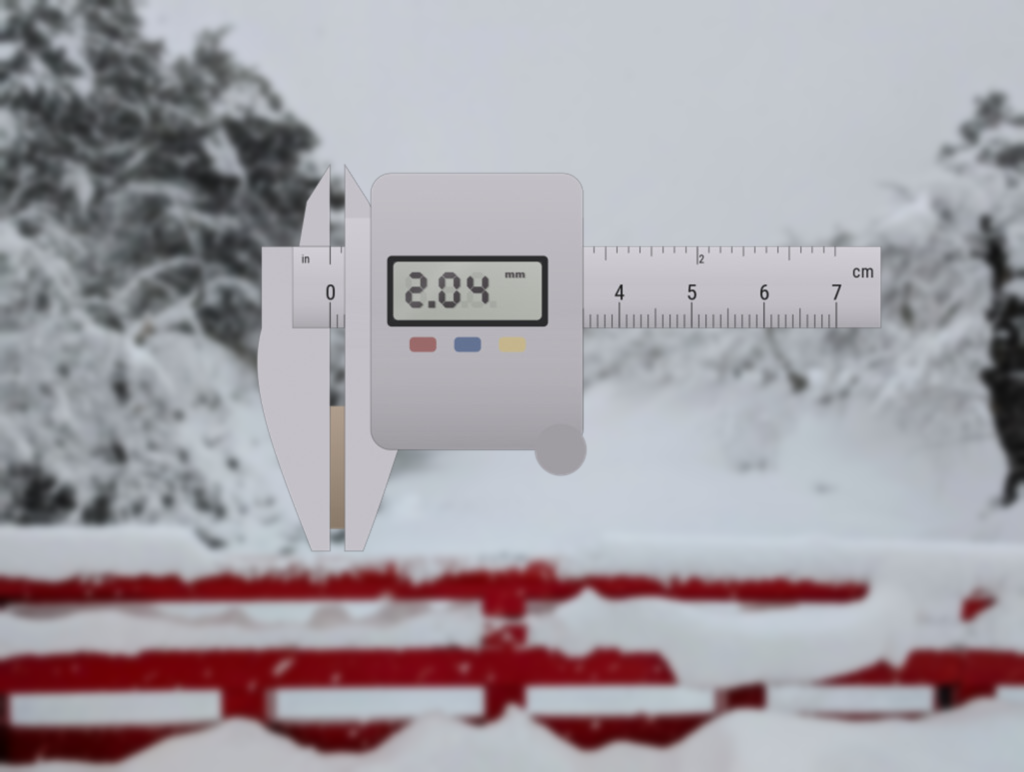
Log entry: 2.04mm
